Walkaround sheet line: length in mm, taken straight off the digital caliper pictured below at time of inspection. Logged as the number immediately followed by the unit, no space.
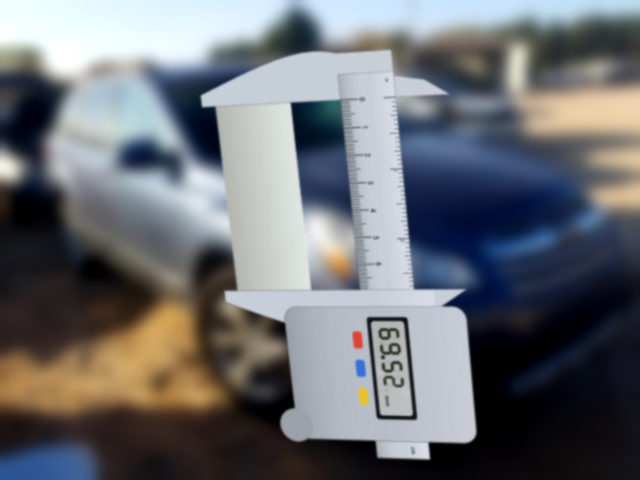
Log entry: 69.52mm
